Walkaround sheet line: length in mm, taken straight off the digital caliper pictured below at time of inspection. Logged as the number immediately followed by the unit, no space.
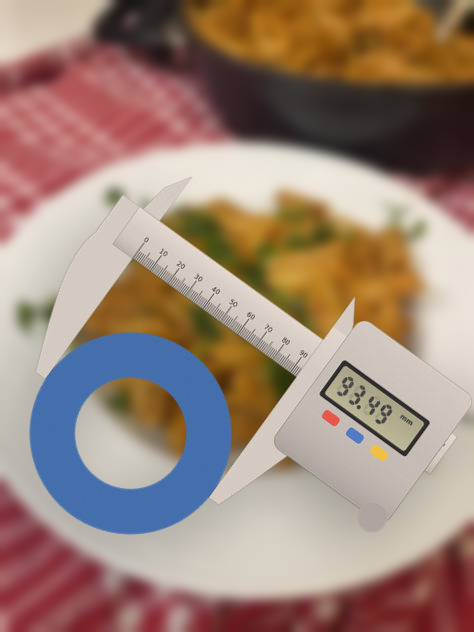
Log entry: 93.49mm
